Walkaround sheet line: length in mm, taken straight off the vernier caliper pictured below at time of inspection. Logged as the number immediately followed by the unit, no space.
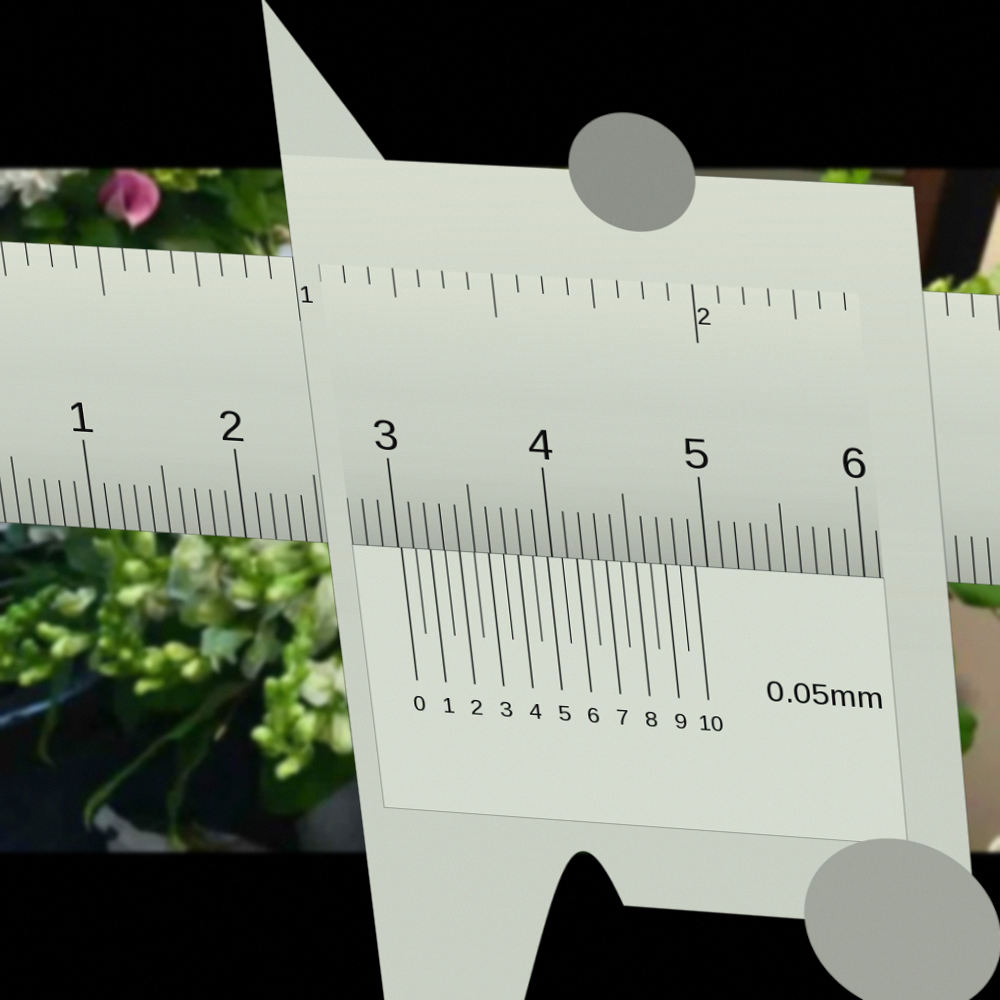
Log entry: 30.2mm
